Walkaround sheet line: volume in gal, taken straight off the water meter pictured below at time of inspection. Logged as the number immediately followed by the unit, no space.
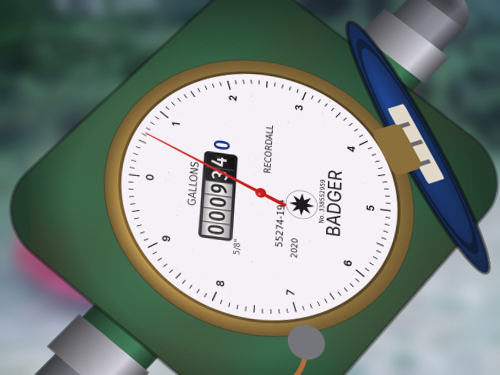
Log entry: 9340.6gal
